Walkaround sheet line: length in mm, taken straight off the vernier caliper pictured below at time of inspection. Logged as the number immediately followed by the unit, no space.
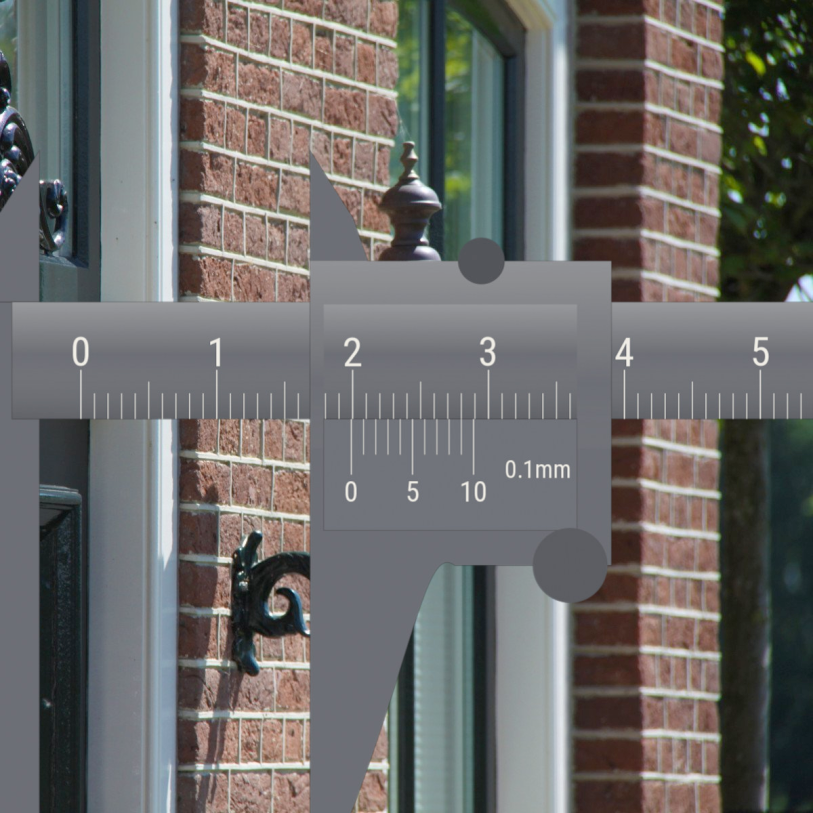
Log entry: 19.9mm
